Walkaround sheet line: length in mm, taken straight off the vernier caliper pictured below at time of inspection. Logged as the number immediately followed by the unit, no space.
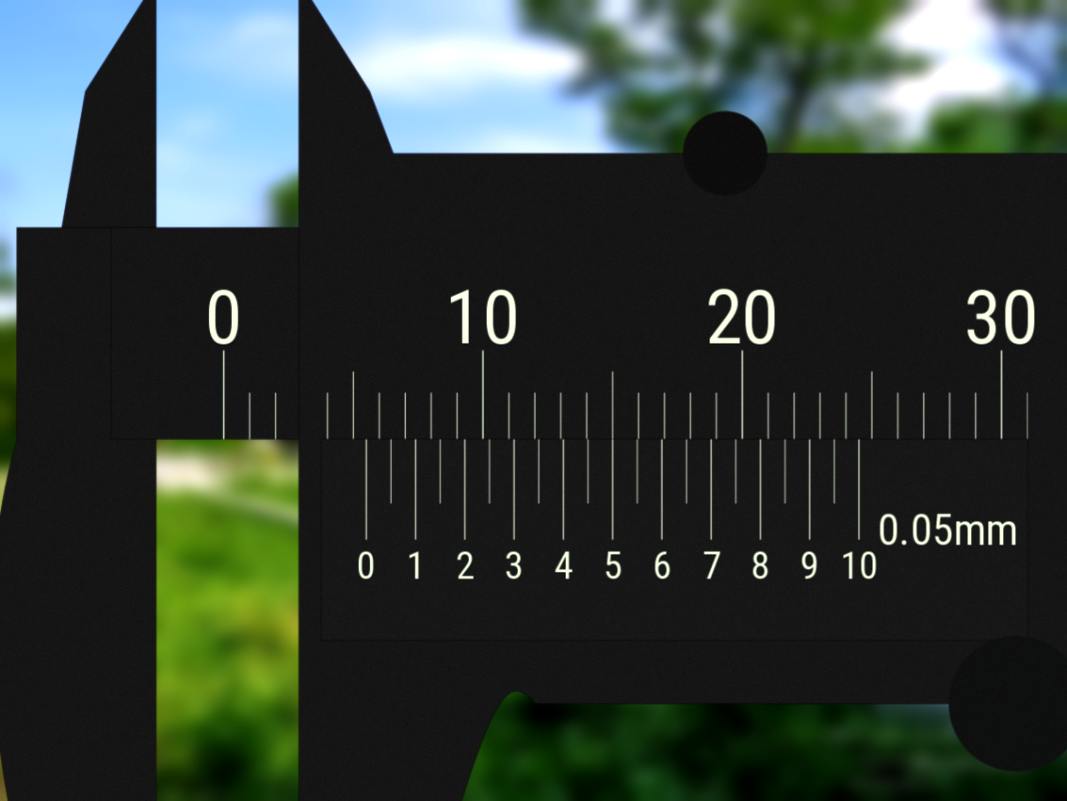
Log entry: 5.50mm
